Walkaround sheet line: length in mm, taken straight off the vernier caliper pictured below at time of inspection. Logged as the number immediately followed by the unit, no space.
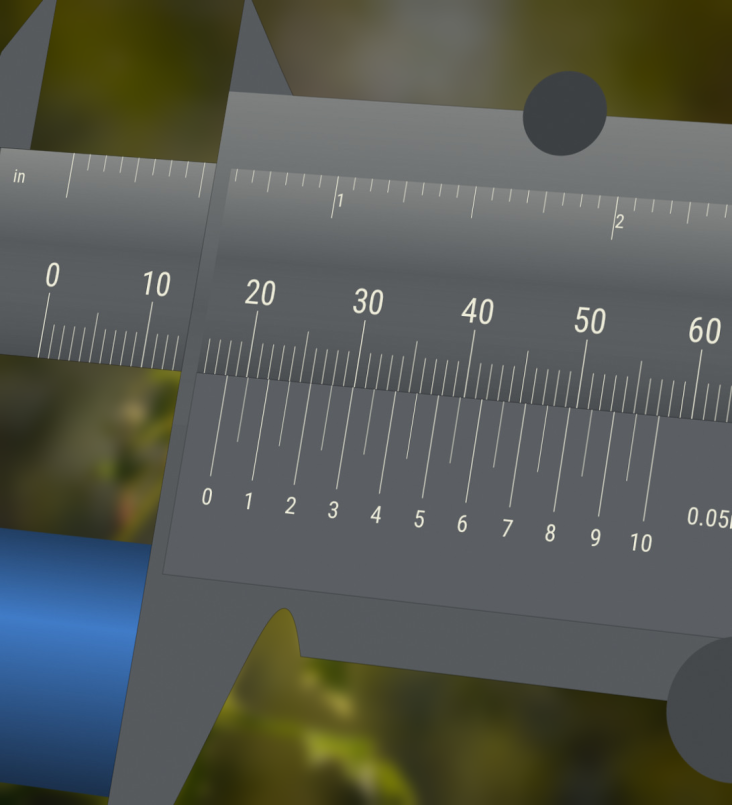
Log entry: 18.2mm
